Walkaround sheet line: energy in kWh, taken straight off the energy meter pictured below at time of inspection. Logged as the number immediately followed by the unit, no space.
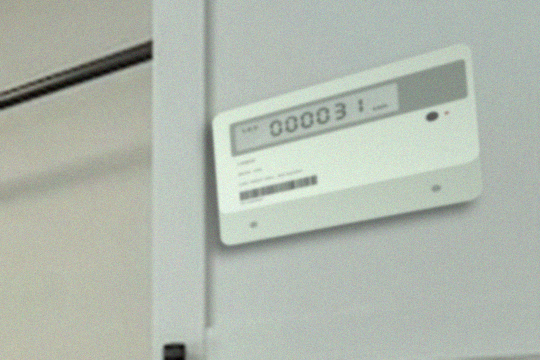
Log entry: 31kWh
